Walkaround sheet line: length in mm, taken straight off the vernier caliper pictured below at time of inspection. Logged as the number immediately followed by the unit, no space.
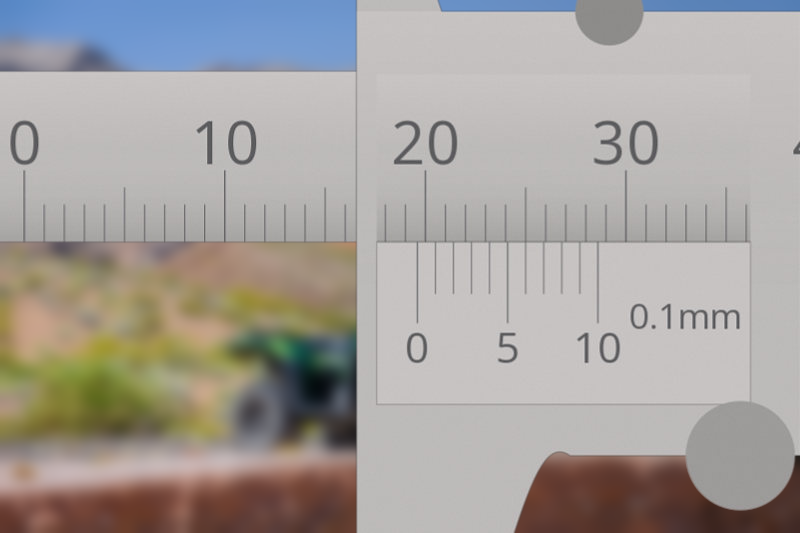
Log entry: 19.6mm
